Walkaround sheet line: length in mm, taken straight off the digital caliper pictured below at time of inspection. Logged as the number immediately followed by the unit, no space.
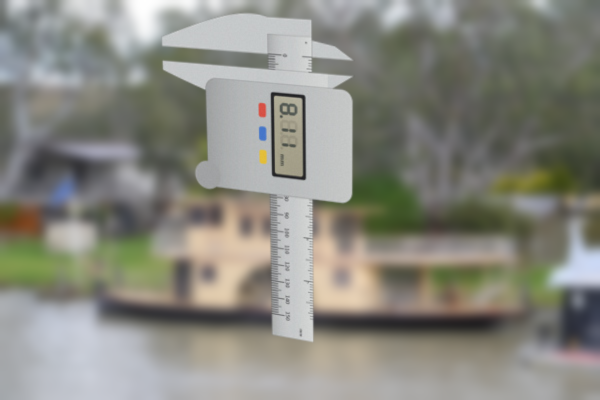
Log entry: 8.11mm
